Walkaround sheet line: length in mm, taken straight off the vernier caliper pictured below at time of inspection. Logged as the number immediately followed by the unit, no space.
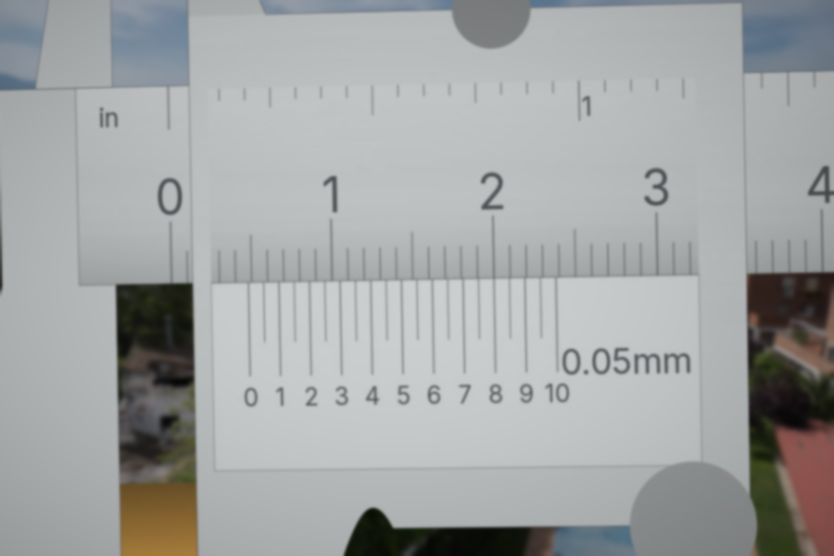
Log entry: 4.8mm
